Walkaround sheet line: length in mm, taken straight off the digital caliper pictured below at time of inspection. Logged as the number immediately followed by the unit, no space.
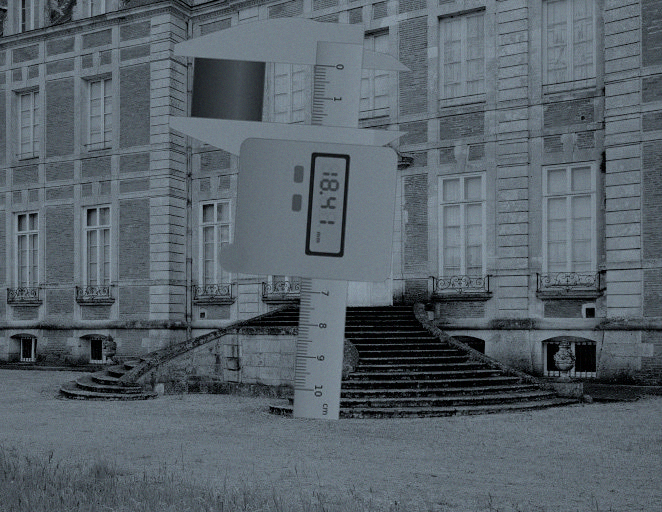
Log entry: 18.41mm
